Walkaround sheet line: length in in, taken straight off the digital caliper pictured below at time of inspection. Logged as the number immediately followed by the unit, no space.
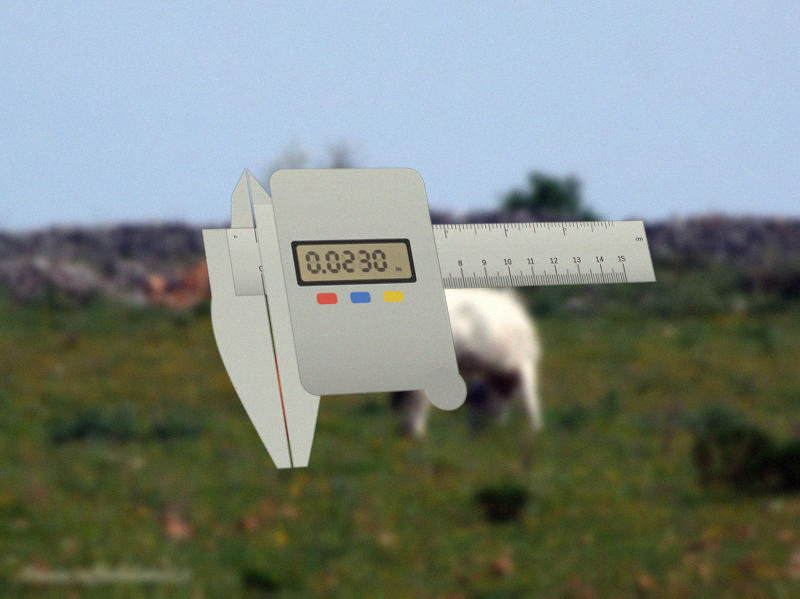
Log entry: 0.0230in
